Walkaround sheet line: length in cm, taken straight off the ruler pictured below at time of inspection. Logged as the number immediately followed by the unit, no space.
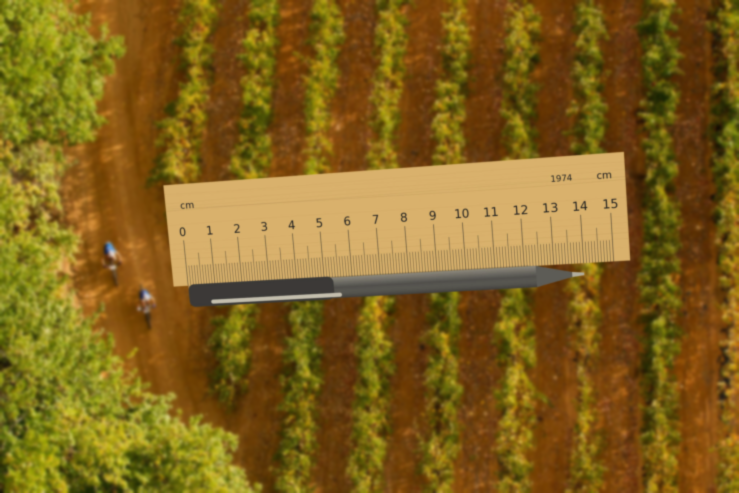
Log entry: 14cm
